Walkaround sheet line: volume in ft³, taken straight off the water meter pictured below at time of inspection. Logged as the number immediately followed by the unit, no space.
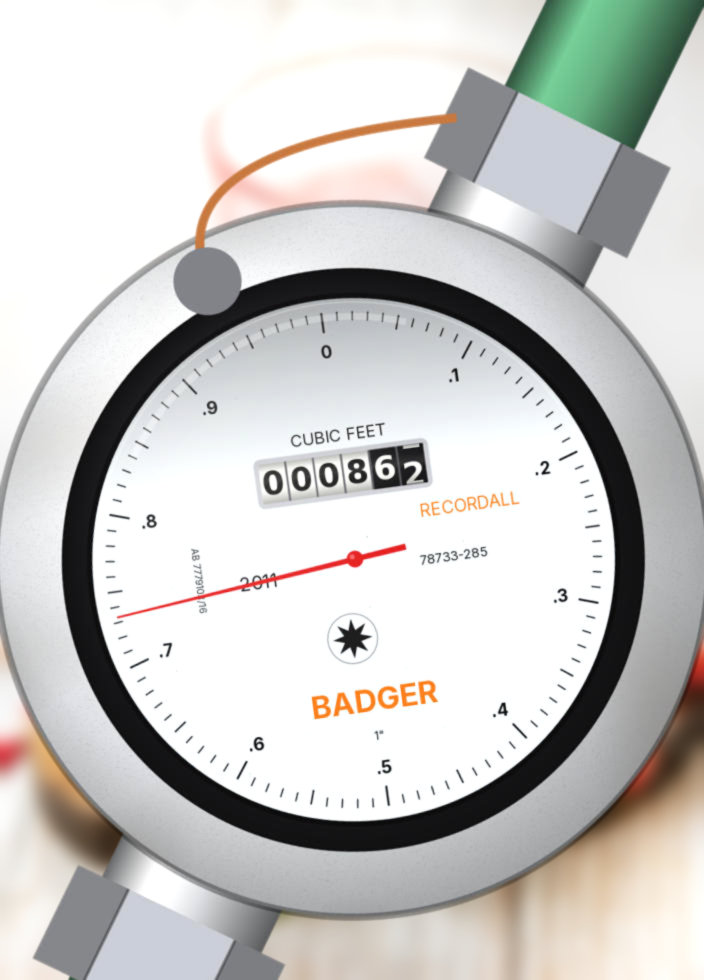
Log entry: 861.73ft³
